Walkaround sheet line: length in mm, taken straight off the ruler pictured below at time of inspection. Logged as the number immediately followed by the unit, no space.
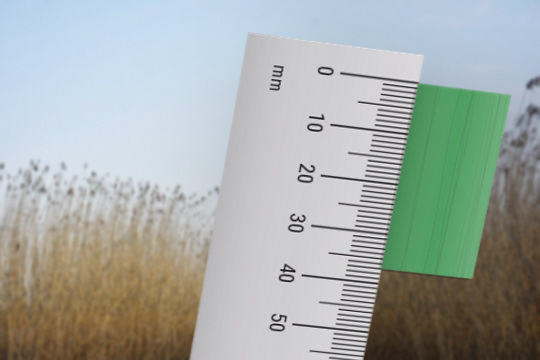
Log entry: 37mm
